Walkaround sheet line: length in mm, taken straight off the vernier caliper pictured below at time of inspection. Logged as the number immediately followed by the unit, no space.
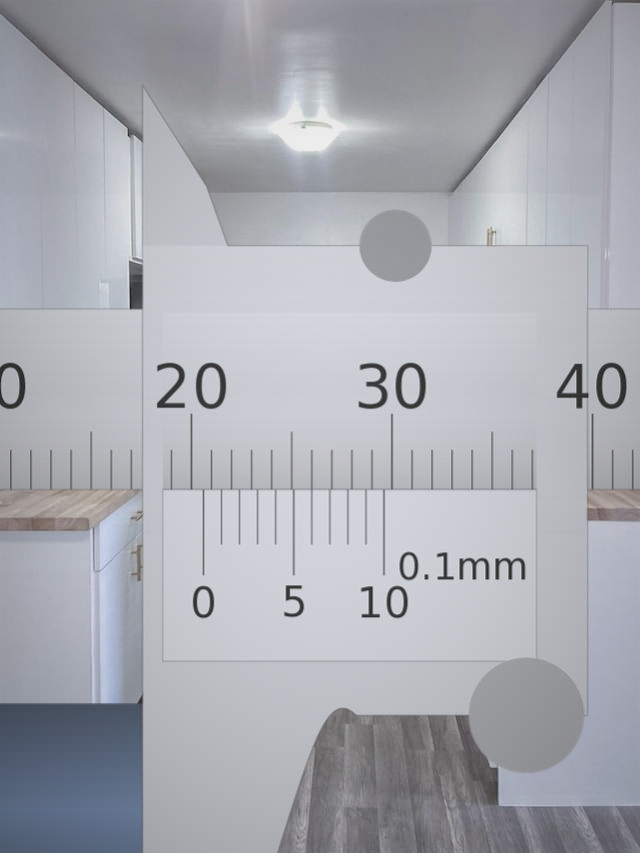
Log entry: 20.6mm
